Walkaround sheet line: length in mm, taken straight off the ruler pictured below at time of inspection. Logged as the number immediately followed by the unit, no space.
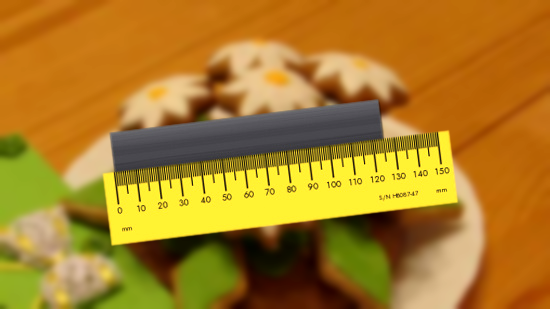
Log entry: 125mm
